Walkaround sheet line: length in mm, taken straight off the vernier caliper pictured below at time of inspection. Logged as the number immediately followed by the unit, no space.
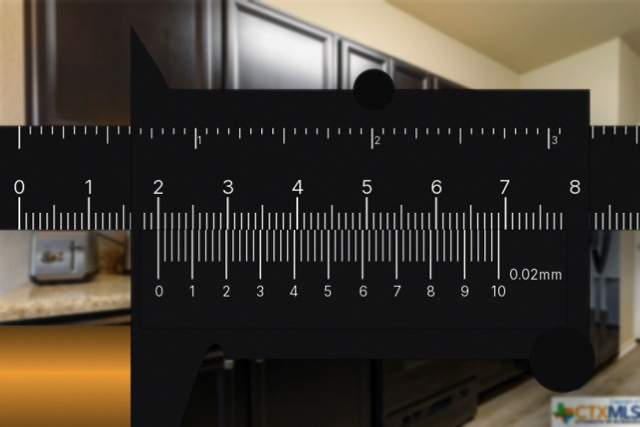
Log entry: 20.0mm
